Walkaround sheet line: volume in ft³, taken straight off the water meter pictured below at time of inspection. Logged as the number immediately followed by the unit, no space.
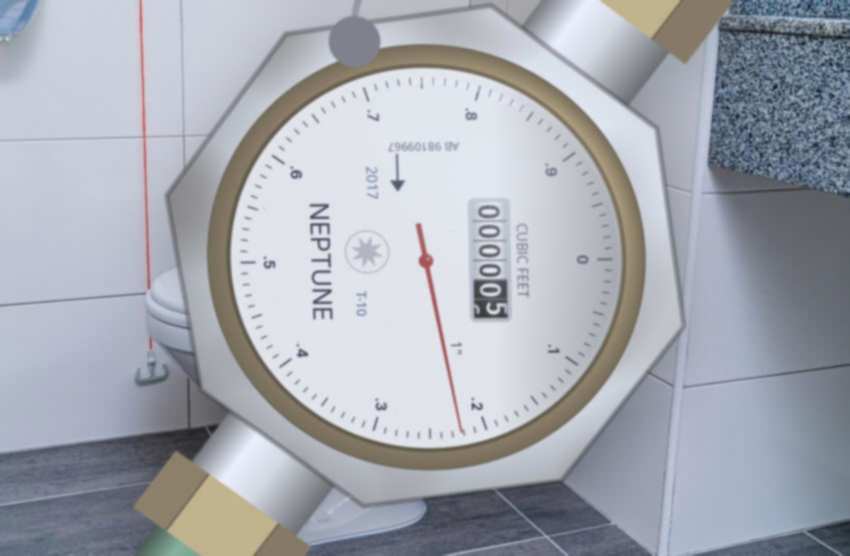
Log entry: 5.22ft³
